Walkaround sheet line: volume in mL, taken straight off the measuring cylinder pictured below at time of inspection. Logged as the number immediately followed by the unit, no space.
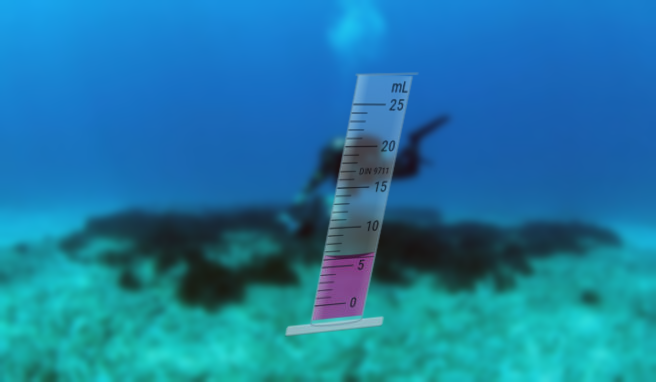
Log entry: 6mL
